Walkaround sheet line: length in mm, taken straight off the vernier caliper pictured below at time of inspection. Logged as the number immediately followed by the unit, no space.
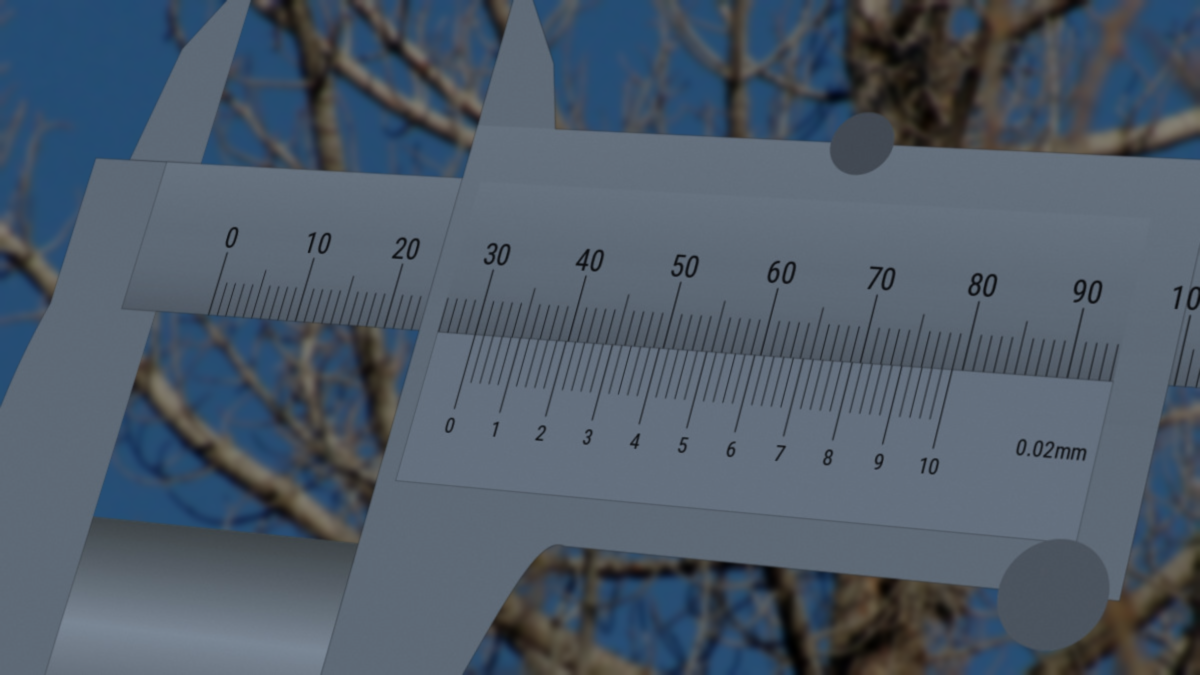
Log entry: 30.0mm
